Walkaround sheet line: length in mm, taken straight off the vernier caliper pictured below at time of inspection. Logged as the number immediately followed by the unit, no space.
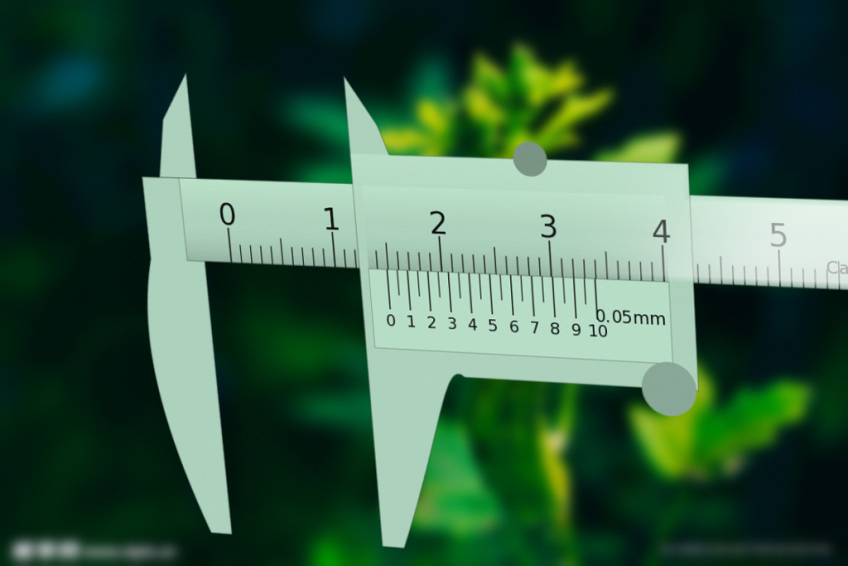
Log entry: 14.9mm
